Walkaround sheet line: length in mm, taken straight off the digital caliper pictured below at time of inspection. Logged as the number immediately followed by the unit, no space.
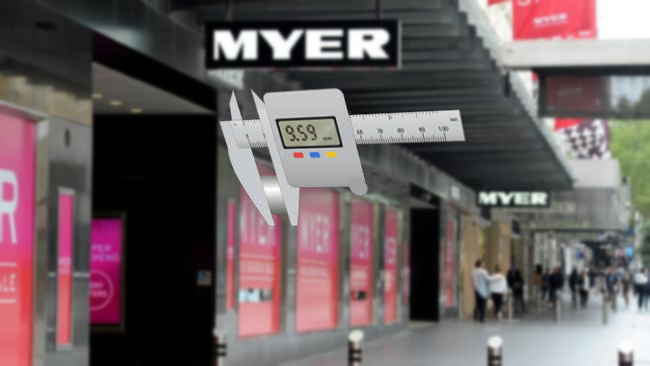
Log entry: 9.59mm
